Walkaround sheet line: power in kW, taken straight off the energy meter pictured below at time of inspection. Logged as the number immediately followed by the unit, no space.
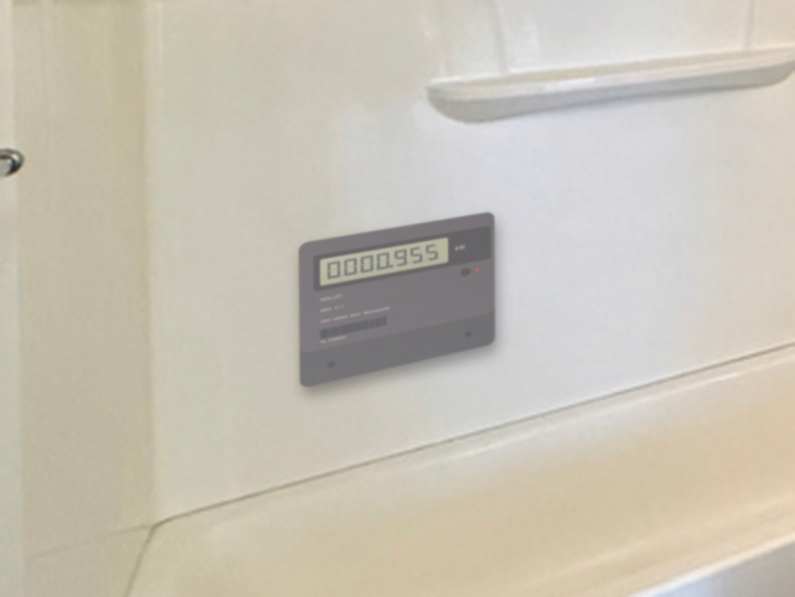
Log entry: 0.955kW
